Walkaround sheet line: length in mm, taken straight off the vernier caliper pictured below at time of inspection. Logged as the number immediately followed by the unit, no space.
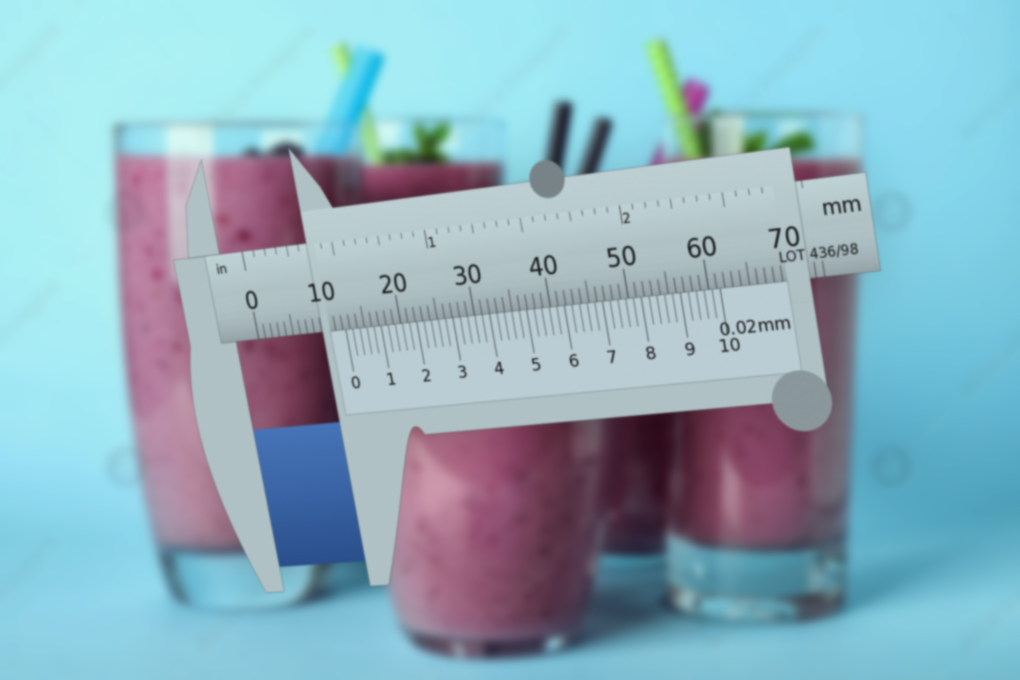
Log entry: 12.4mm
